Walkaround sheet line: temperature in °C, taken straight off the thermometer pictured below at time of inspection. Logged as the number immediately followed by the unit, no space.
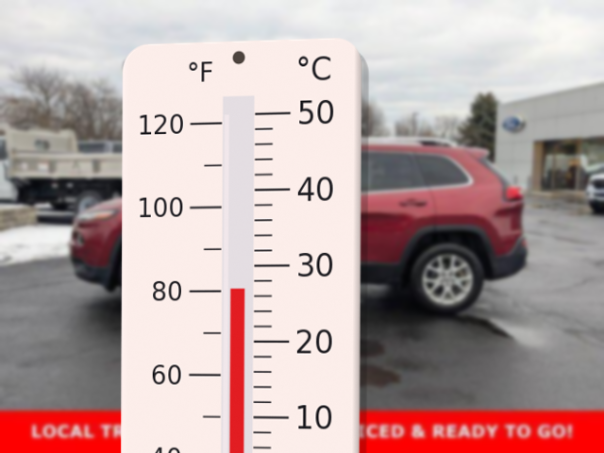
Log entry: 27°C
